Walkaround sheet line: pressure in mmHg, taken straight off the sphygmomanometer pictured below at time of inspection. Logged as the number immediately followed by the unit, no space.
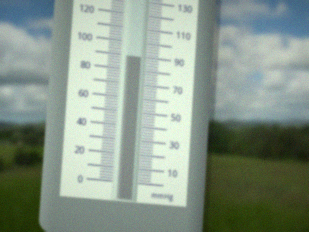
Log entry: 90mmHg
